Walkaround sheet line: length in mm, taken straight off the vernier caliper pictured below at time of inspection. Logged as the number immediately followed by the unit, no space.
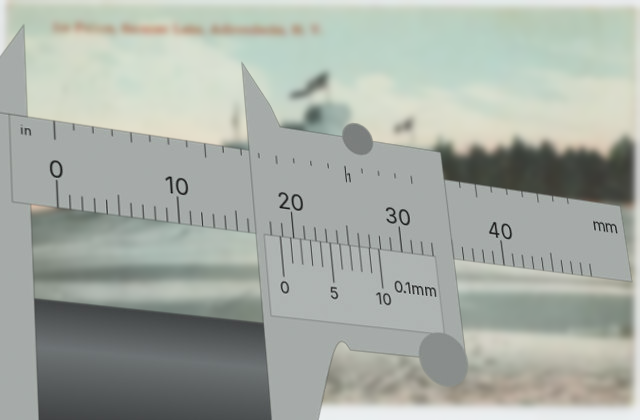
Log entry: 18.8mm
